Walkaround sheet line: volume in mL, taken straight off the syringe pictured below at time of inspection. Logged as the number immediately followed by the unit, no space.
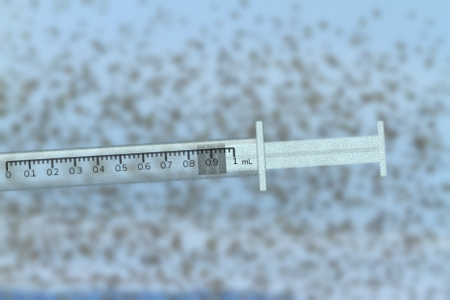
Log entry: 0.84mL
